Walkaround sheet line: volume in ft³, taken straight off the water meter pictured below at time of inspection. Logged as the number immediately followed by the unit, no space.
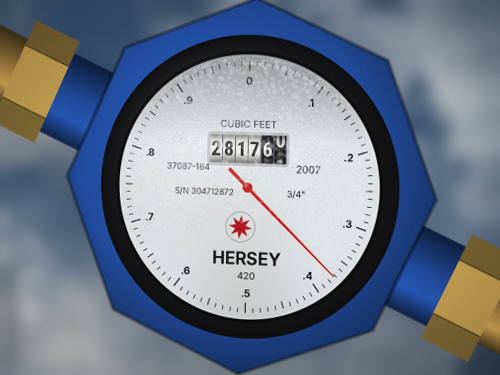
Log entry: 281760.37ft³
